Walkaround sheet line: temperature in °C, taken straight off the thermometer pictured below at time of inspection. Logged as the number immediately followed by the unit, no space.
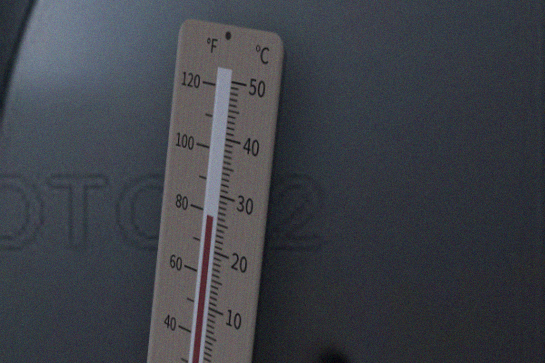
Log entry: 26°C
